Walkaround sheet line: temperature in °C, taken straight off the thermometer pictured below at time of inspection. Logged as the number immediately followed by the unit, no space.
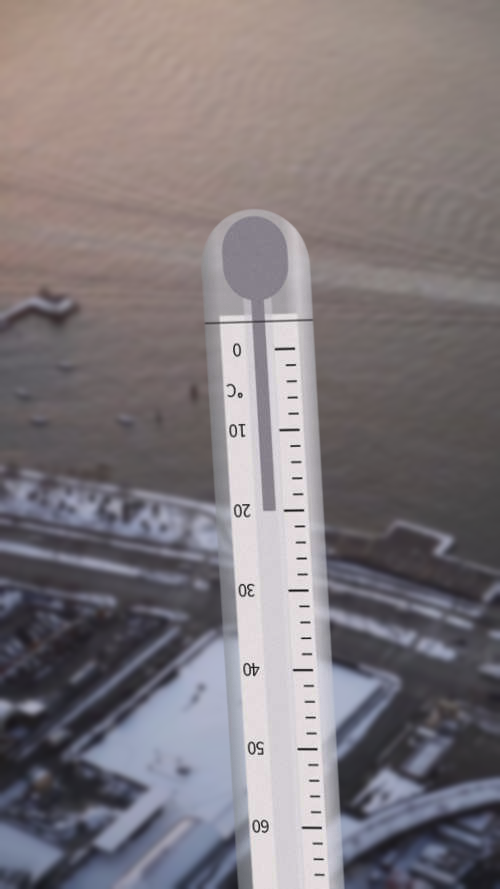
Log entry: 20°C
